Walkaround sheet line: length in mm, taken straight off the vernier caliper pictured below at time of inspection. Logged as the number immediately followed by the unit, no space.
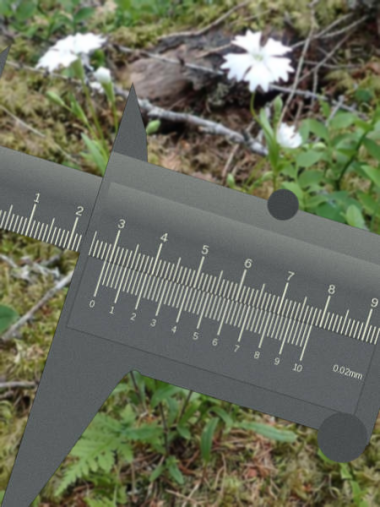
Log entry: 29.0mm
